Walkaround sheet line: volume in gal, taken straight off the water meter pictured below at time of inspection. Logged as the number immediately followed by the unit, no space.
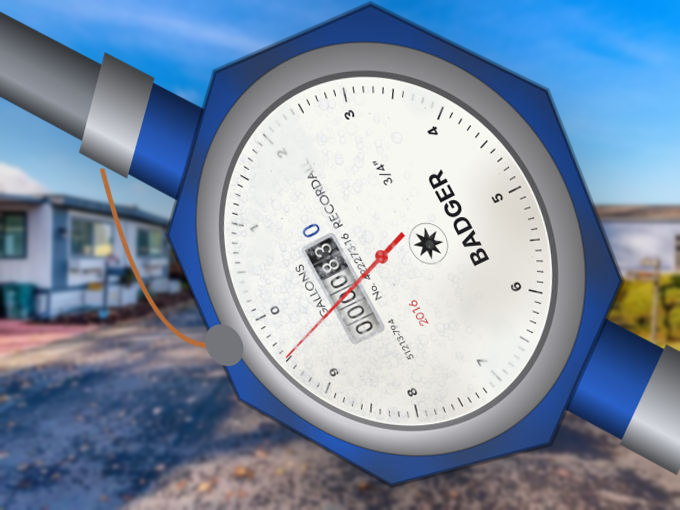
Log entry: 829.5gal
